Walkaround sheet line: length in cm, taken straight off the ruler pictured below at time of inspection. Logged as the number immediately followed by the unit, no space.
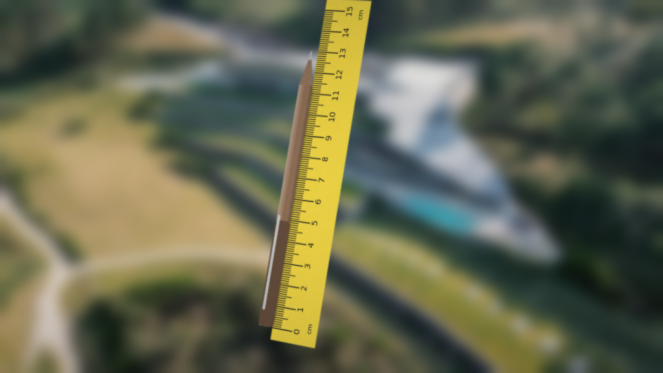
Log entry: 13cm
